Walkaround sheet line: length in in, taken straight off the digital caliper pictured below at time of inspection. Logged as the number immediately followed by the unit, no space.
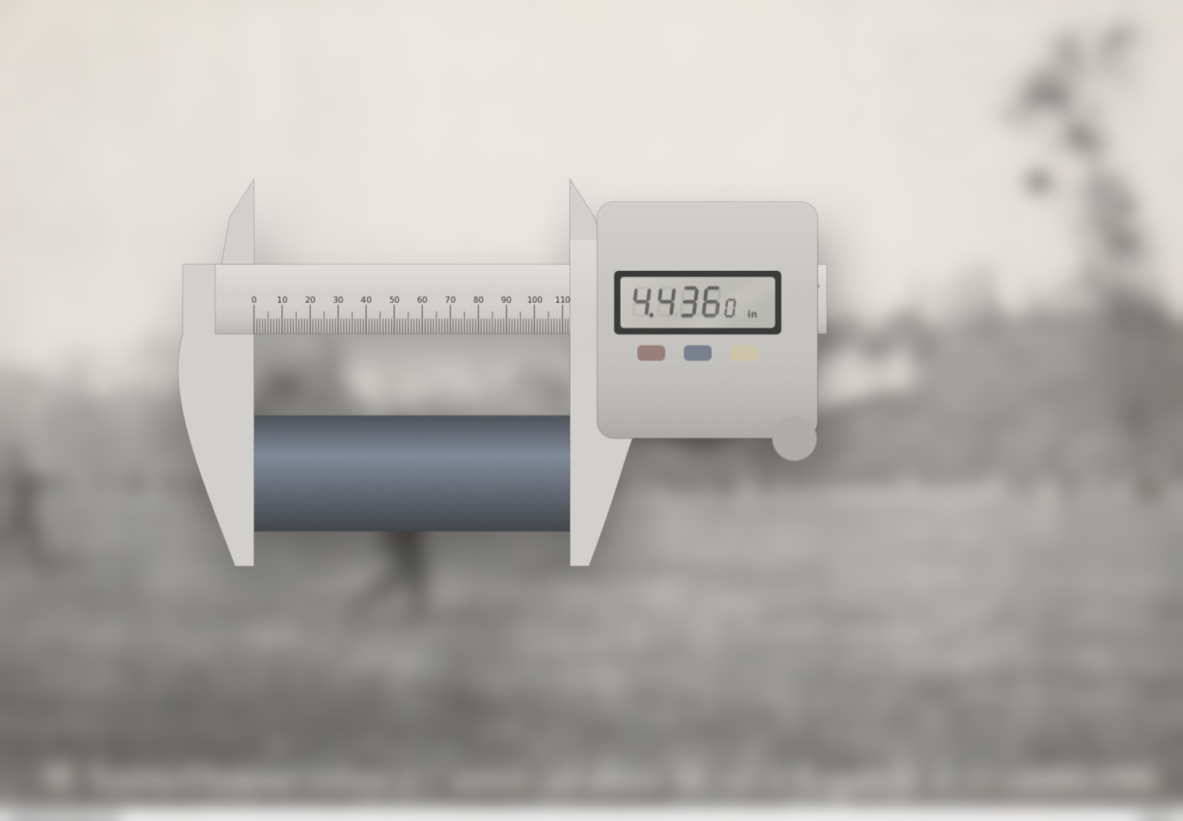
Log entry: 4.4360in
